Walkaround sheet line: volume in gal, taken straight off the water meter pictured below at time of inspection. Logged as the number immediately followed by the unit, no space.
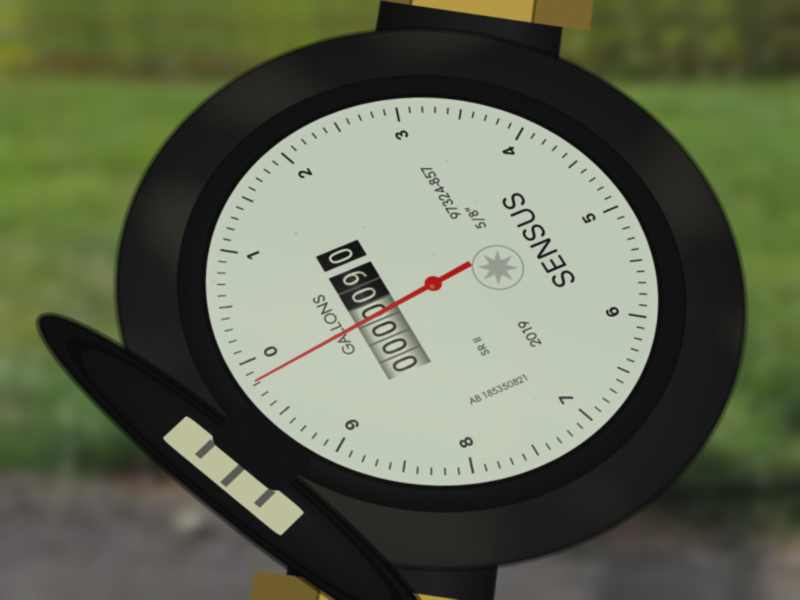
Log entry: 89.8gal
